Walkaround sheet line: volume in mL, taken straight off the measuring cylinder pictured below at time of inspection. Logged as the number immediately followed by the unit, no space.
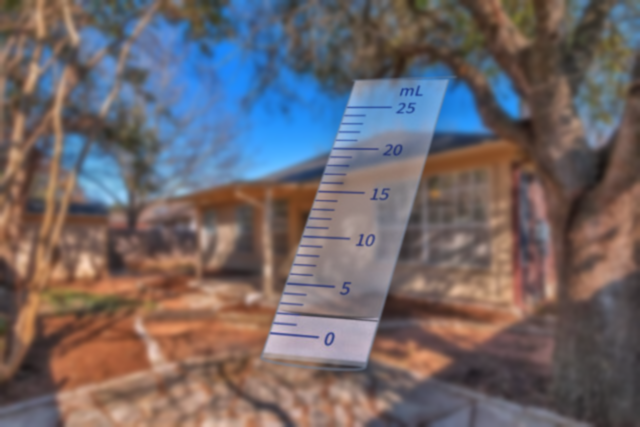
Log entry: 2mL
